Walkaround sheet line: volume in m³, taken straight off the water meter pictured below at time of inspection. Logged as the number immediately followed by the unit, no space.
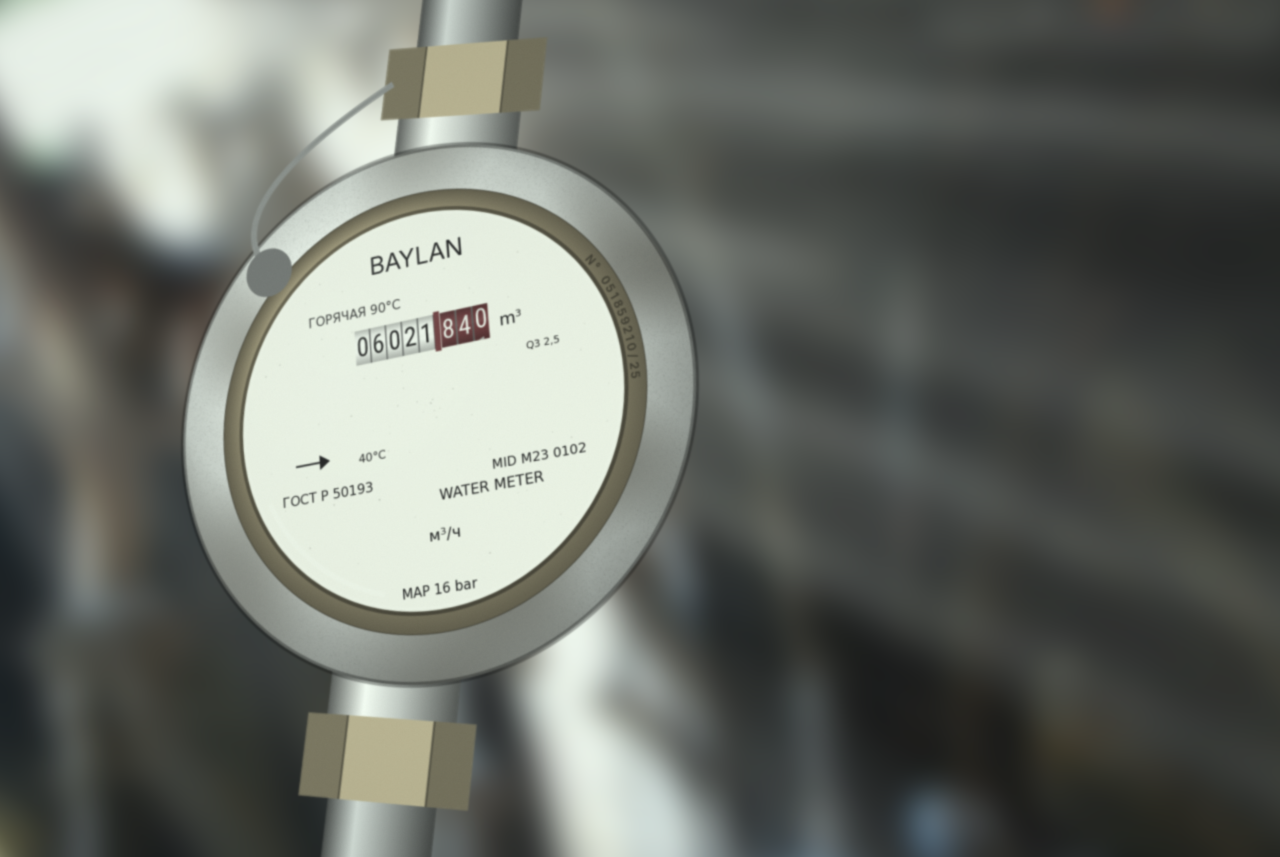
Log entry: 6021.840m³
